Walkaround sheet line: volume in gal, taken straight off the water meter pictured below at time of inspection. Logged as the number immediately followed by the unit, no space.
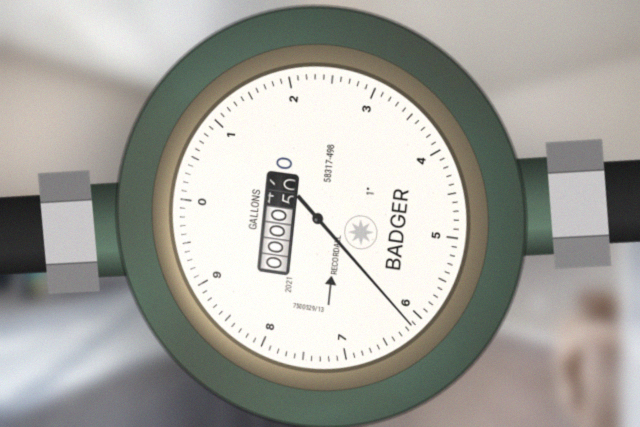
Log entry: 496.1gal
